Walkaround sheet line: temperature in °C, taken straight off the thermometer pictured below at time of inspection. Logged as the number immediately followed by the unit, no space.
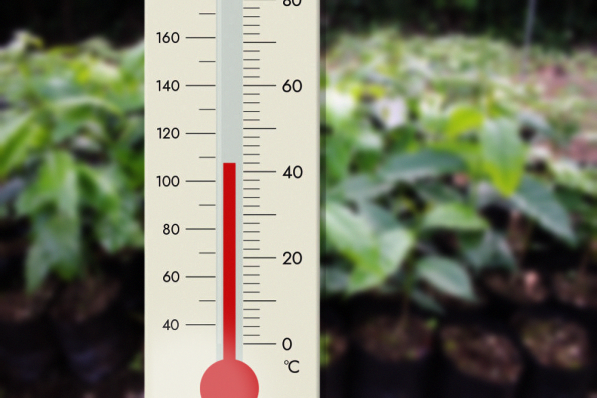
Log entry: 42°C
